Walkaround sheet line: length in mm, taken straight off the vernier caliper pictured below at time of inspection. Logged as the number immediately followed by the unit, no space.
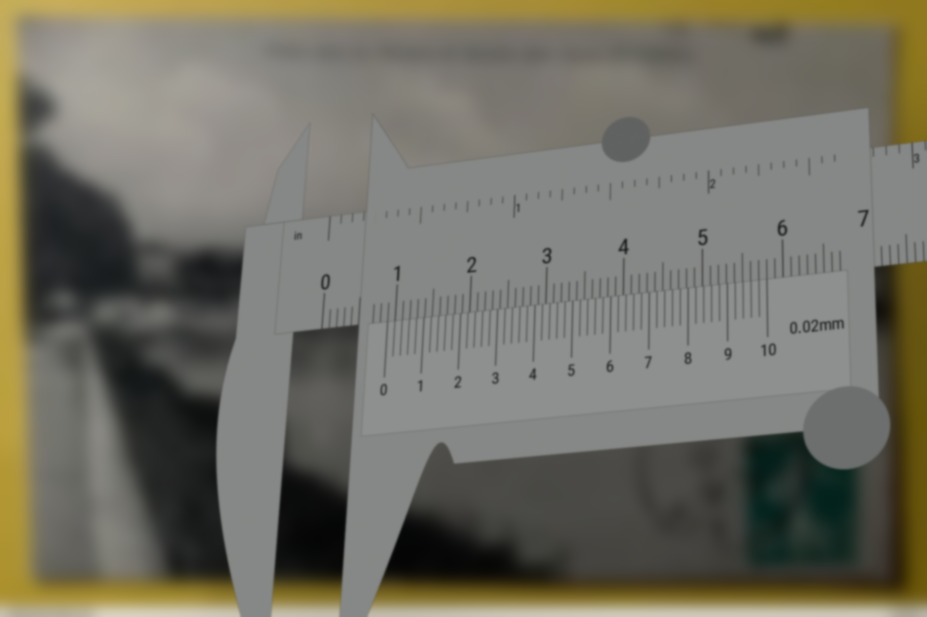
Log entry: 9.0mm
